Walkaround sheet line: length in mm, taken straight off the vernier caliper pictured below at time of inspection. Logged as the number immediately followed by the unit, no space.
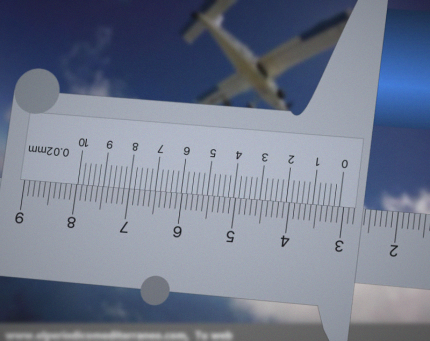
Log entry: 30.8mm
